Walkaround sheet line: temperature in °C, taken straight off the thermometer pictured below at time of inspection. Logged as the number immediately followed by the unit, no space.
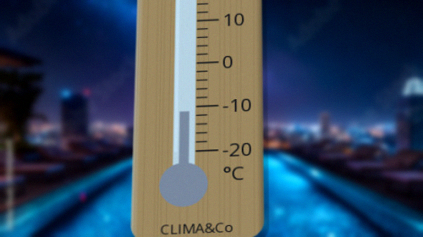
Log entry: -11°C
